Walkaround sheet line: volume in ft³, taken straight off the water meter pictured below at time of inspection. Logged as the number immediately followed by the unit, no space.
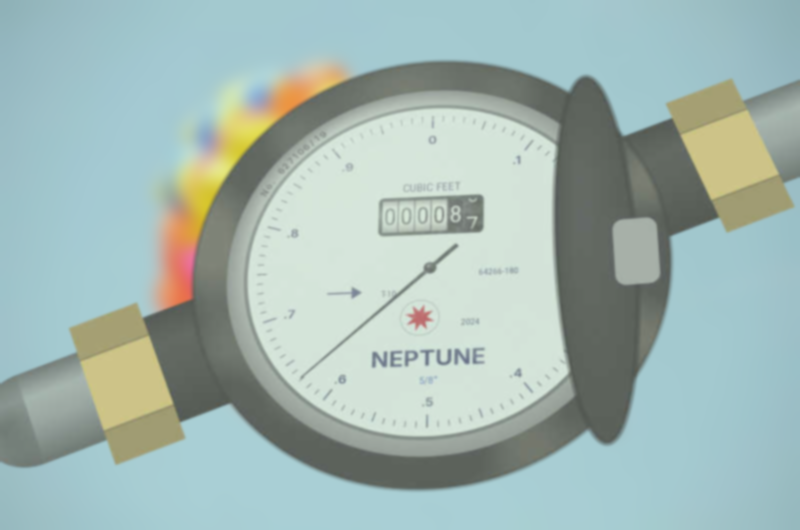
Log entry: 86.63ft³
